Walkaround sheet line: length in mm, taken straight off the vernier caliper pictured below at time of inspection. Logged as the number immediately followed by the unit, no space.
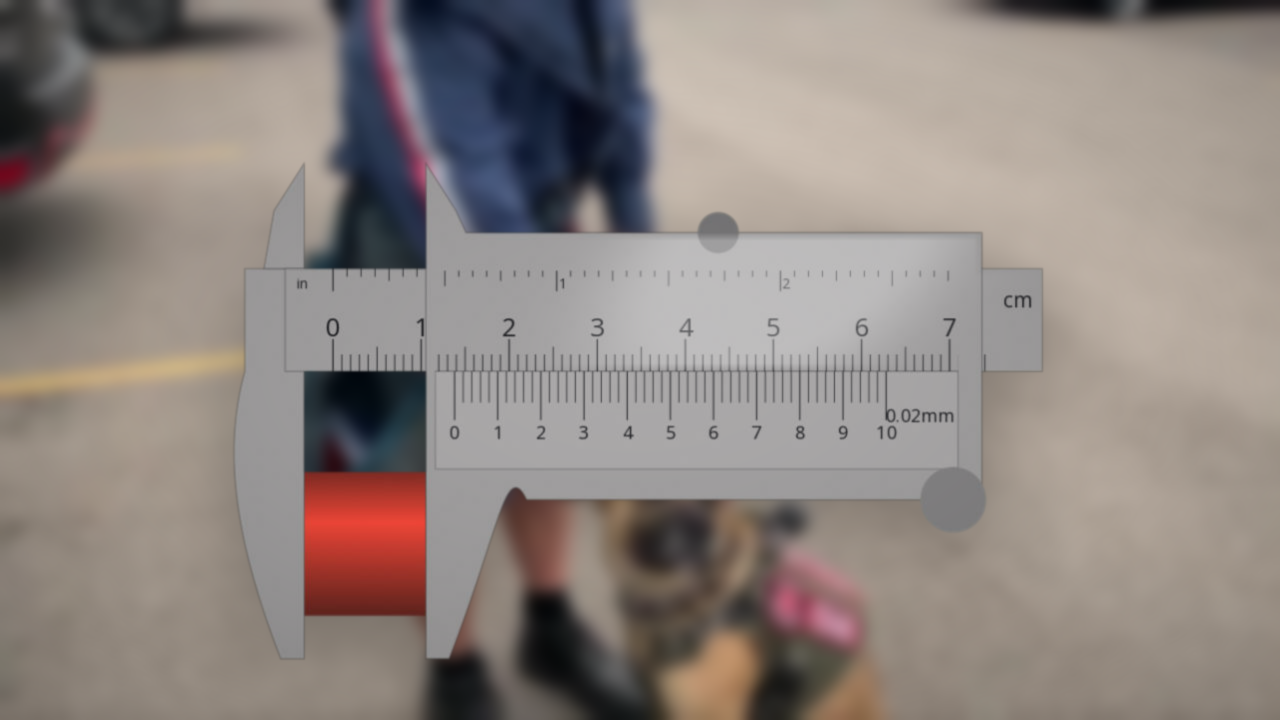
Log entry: 13.8mm
